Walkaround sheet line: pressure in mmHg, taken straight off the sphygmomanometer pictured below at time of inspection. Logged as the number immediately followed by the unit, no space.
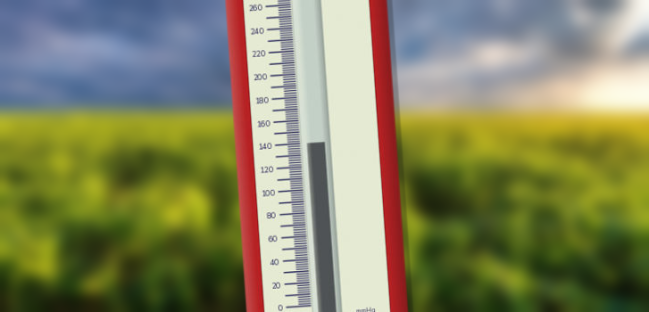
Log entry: 140mmHg
